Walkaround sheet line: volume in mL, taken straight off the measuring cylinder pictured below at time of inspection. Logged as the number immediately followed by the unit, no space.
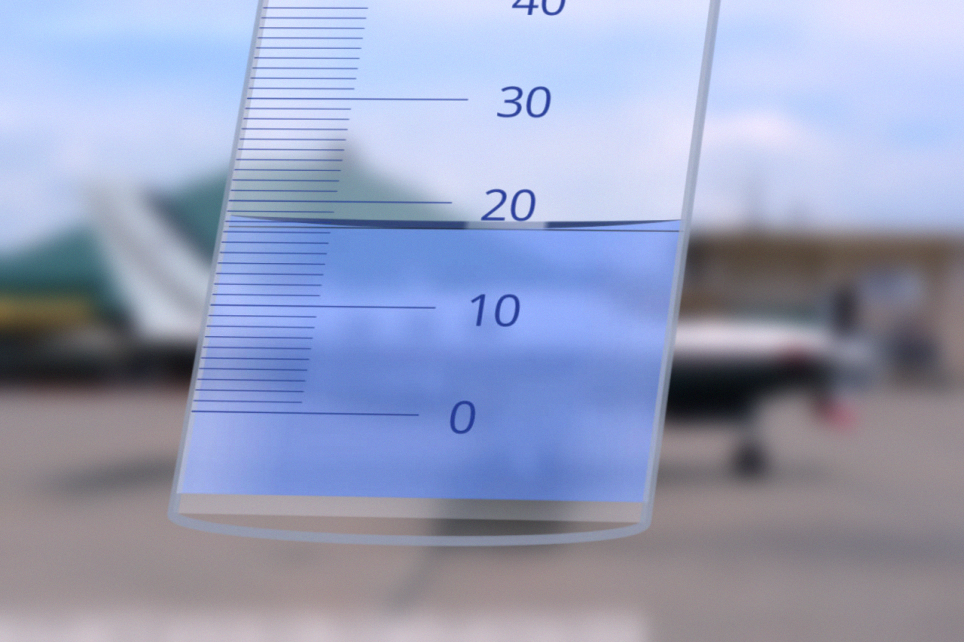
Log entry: 17.5mL
